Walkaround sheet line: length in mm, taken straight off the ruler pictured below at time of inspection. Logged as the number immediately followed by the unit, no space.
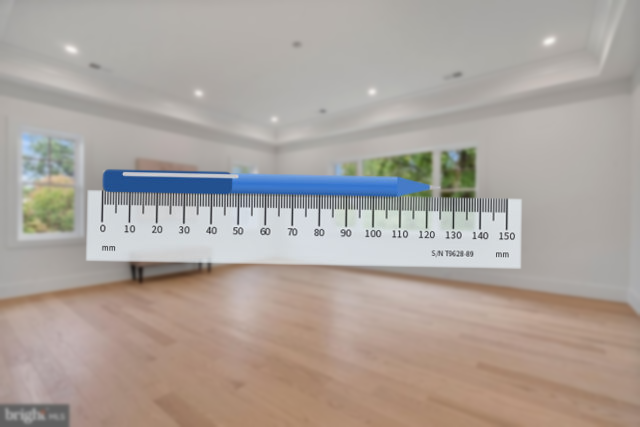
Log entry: 125mm
